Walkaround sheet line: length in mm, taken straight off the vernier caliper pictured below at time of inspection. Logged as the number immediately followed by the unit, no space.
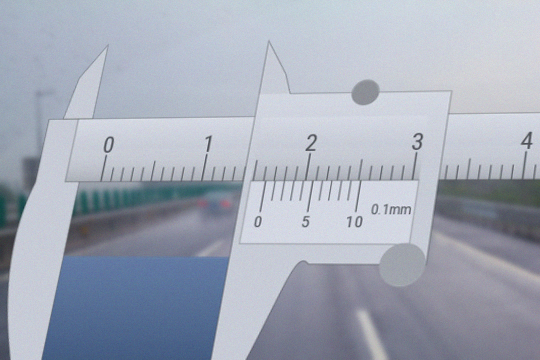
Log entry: 16.2mm
